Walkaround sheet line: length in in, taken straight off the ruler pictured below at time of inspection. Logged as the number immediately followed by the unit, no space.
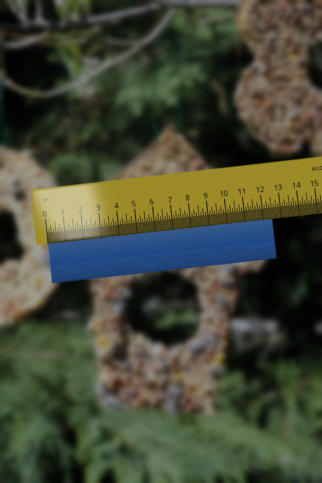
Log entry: 12.5in
